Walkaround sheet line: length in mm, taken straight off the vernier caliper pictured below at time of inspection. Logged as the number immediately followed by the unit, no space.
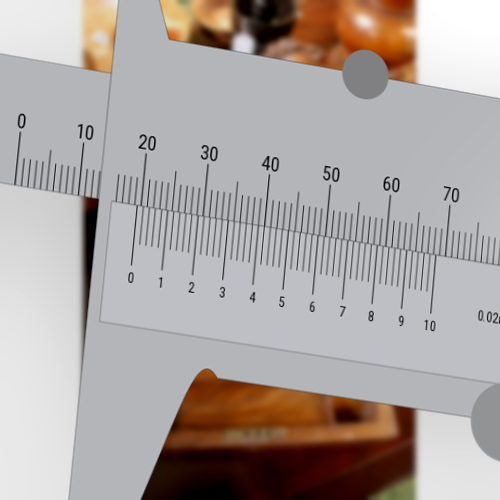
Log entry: 19.4mm
